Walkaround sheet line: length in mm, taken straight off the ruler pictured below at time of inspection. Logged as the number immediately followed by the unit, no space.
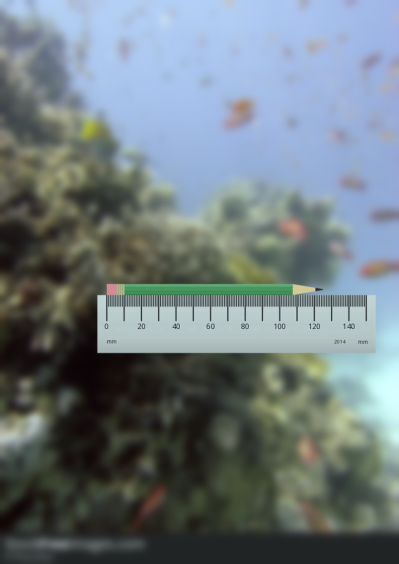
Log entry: 125mm
